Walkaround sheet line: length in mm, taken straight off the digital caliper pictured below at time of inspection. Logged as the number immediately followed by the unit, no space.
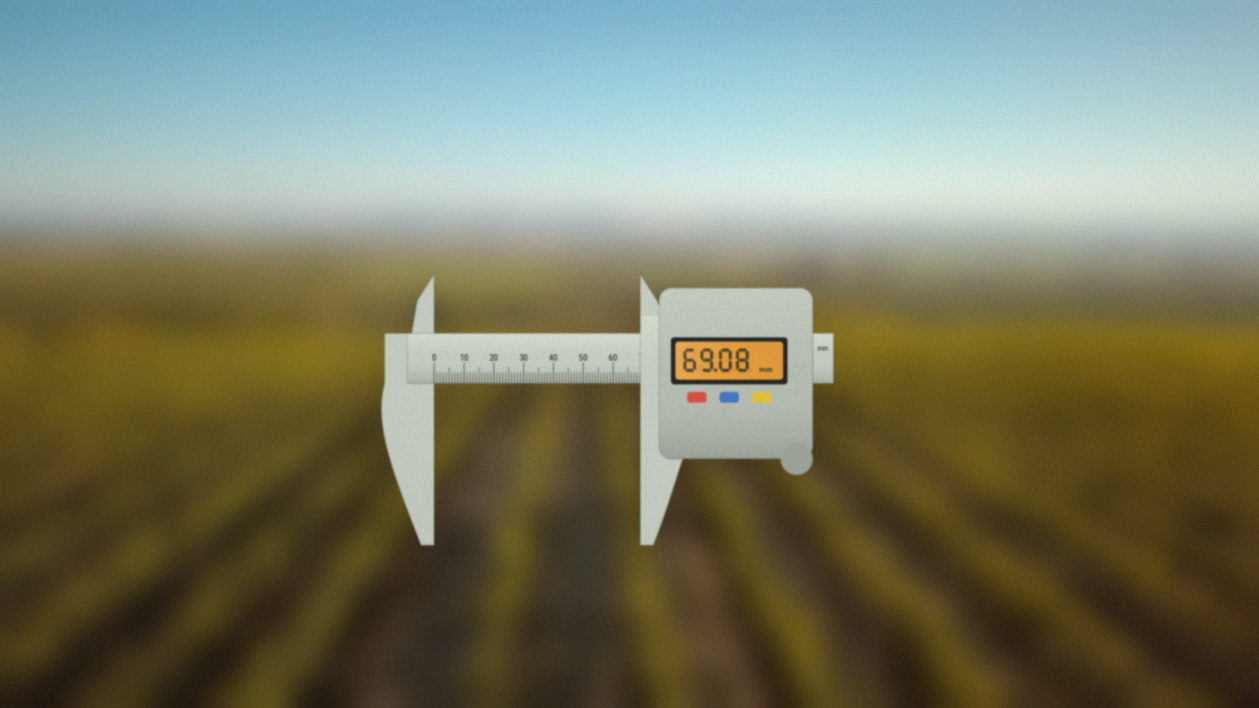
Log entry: 69.08mm
